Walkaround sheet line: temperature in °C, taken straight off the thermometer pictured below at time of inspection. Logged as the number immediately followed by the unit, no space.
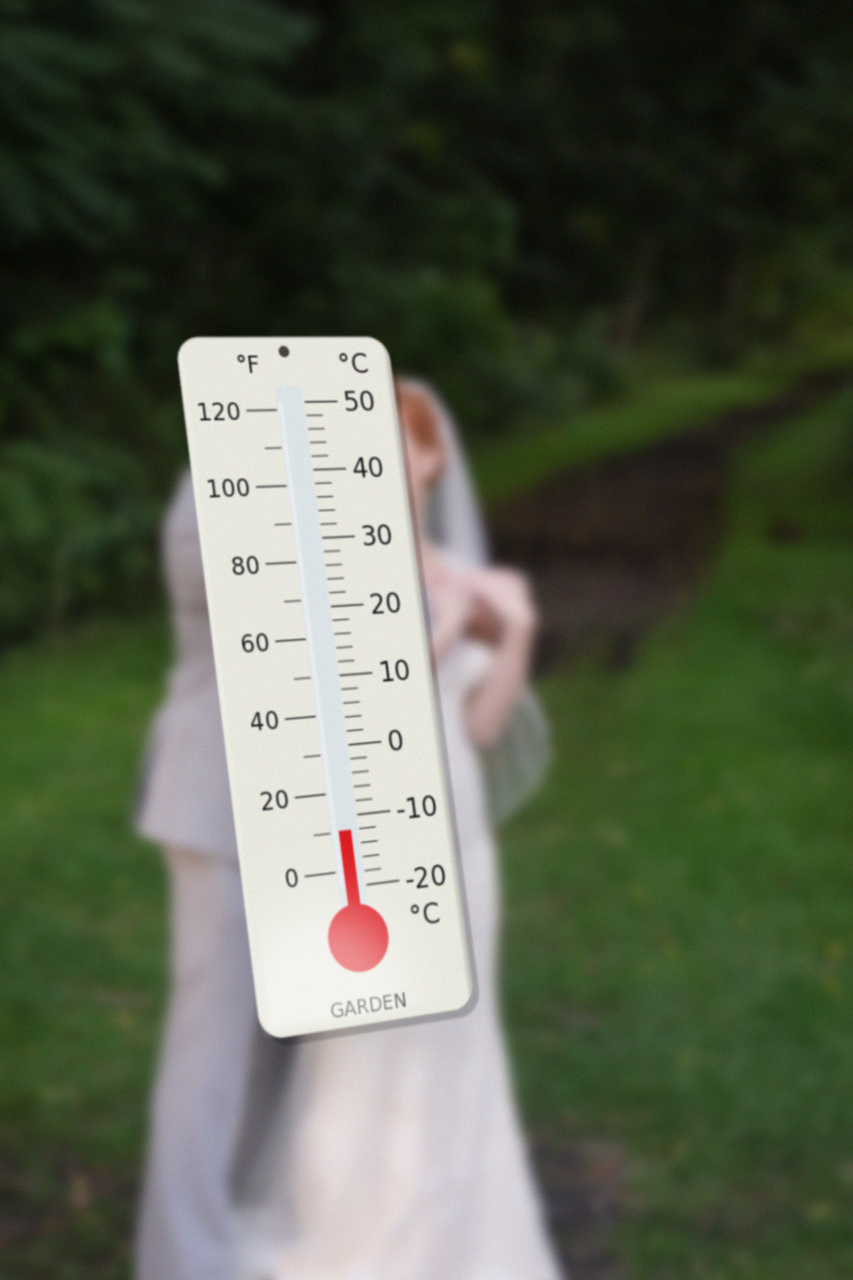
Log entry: -12°C
